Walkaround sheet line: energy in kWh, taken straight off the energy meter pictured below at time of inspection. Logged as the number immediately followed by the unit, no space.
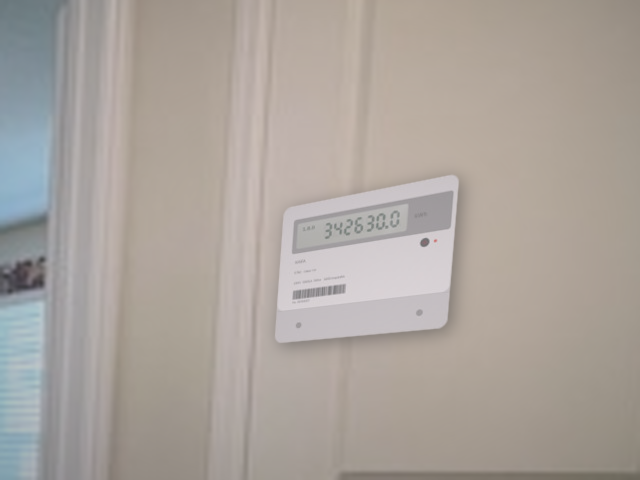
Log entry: 342630.0kWh
